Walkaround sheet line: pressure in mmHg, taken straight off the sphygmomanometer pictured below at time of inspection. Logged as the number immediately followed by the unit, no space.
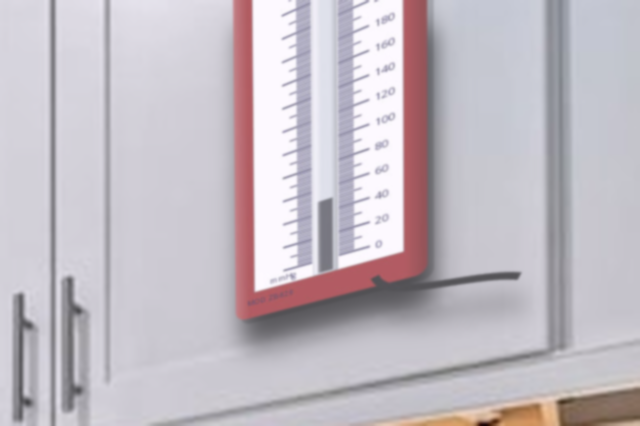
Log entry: 50mmHg
